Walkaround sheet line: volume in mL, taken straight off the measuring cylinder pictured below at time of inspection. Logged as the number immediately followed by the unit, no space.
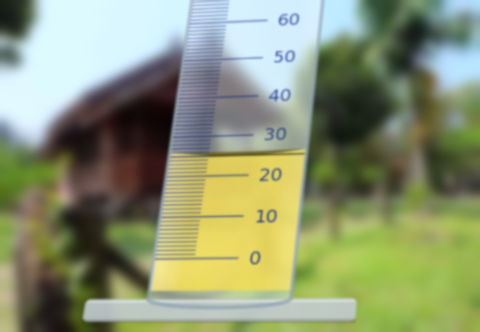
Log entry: 25mL
